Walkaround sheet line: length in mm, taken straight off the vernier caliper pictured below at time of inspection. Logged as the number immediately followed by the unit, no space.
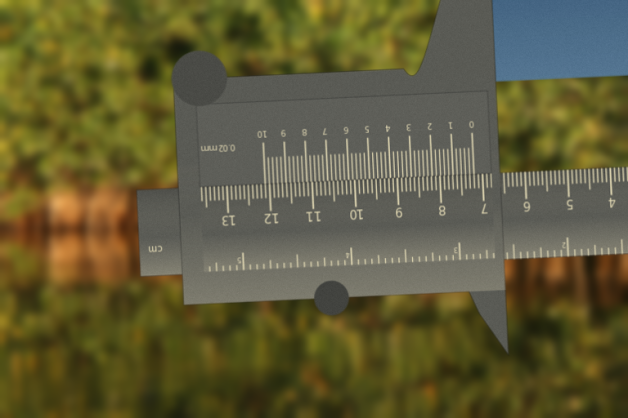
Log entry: 72.0mm
